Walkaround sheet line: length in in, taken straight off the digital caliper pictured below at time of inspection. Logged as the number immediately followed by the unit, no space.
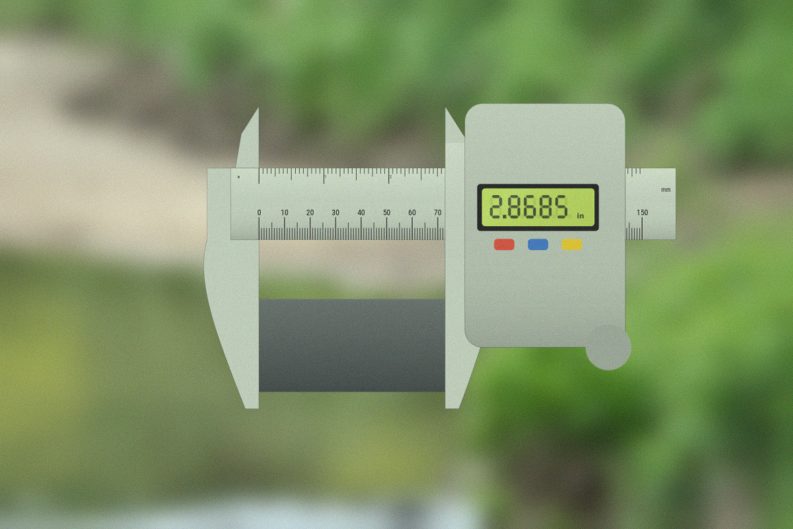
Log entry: 2.8685in
